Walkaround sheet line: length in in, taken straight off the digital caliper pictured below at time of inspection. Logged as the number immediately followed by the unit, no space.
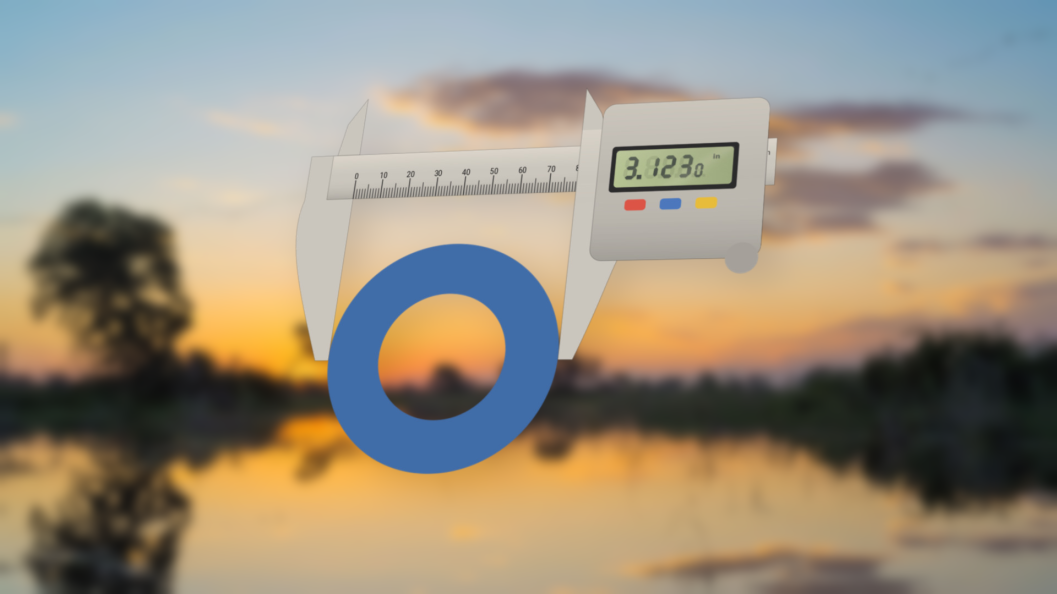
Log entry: 3.1230in
